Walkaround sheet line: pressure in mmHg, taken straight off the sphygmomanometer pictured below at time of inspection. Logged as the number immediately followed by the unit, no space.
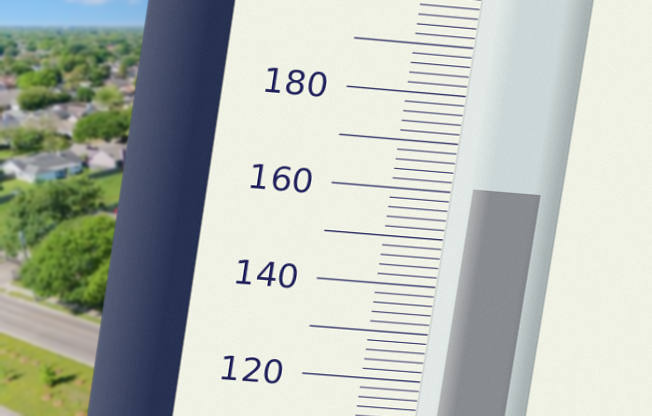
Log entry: 161mmHg
